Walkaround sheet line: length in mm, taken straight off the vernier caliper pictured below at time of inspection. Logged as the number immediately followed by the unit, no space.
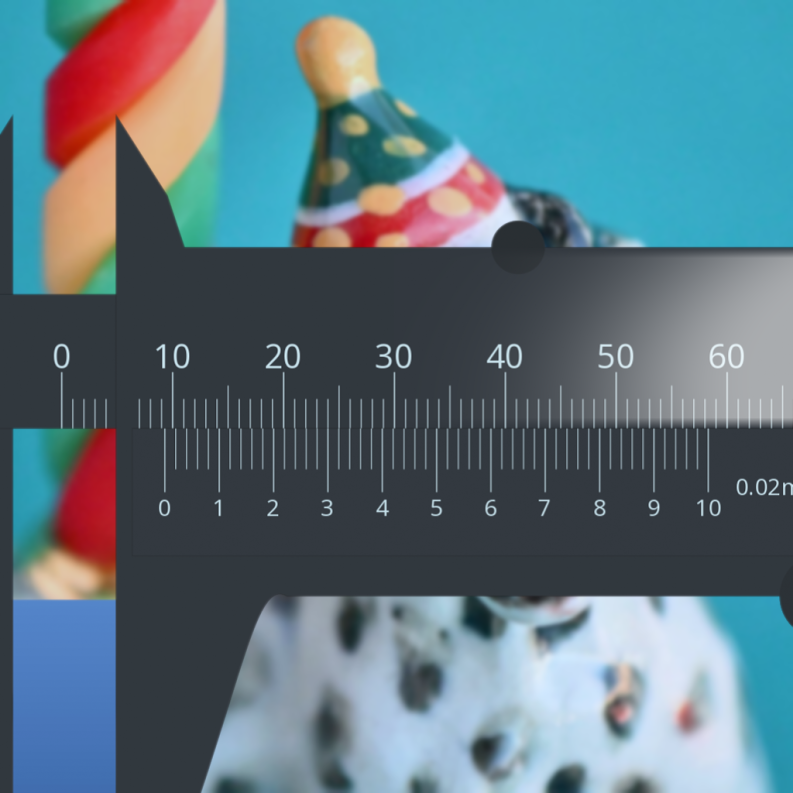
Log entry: 9.3mm
